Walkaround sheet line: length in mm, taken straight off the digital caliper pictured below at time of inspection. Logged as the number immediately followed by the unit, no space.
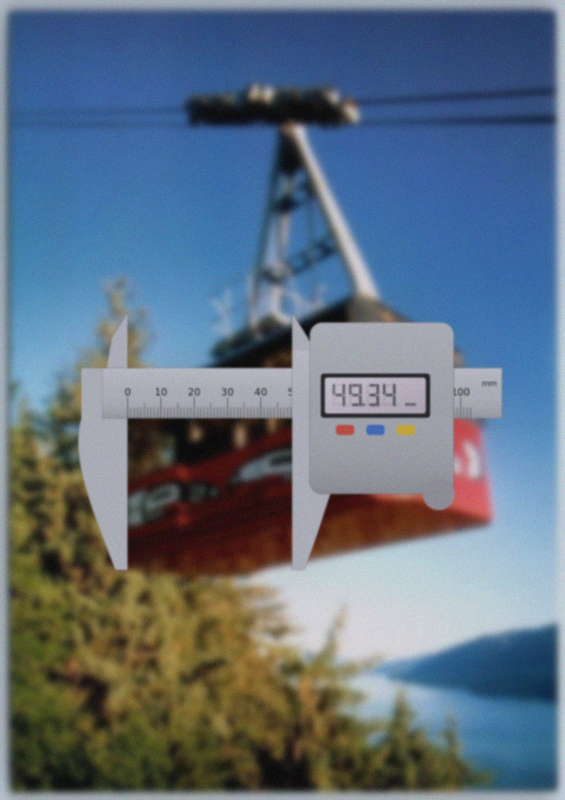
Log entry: 49.34mm
